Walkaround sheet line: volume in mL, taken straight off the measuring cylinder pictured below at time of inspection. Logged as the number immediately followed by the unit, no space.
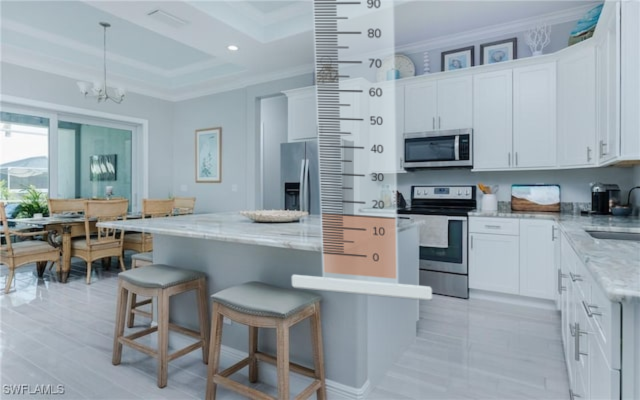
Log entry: 15mL
